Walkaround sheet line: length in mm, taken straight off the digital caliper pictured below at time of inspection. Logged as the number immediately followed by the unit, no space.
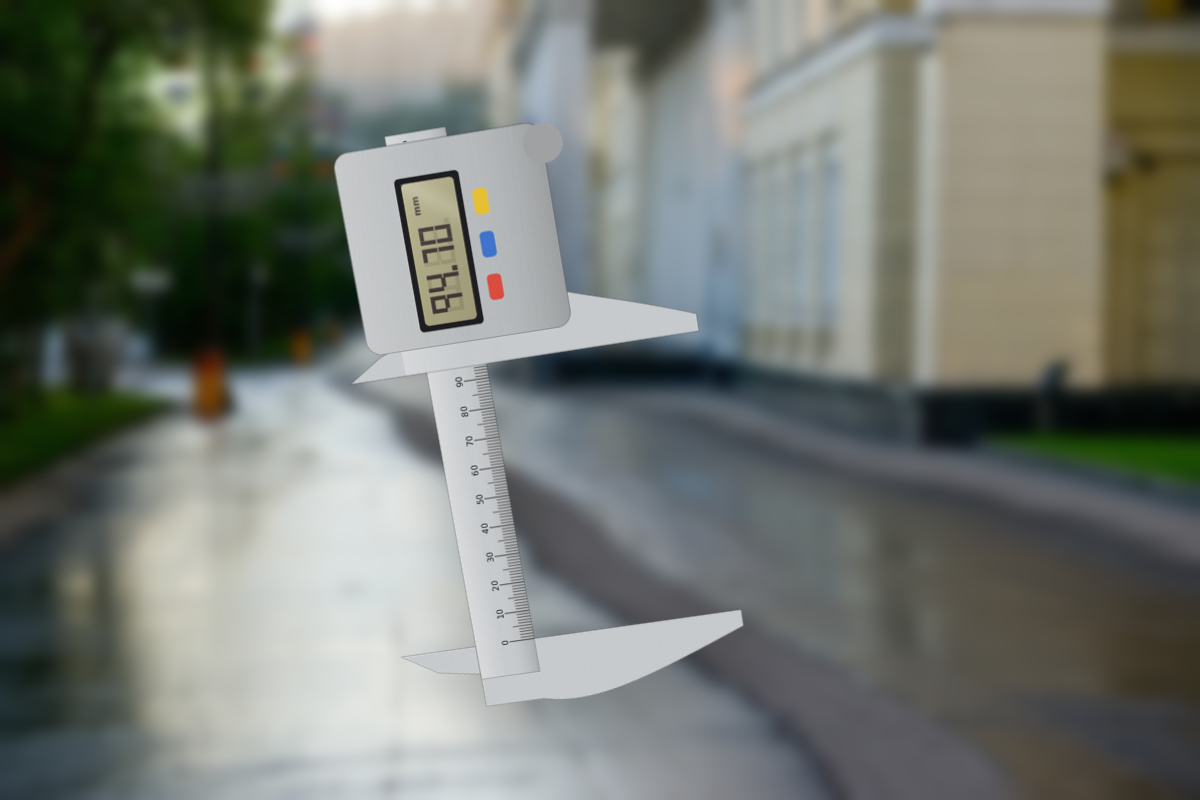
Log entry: 94.70mm
